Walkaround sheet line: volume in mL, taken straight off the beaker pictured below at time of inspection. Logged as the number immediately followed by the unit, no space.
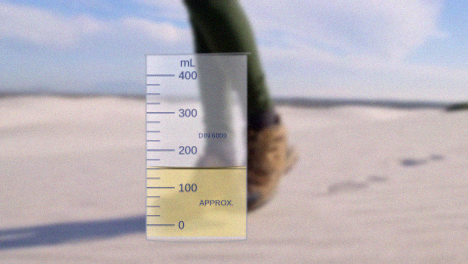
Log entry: 150mL
